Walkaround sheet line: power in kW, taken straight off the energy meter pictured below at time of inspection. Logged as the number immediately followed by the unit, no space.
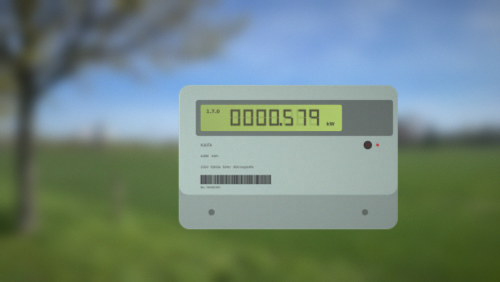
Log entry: 0.579kW
